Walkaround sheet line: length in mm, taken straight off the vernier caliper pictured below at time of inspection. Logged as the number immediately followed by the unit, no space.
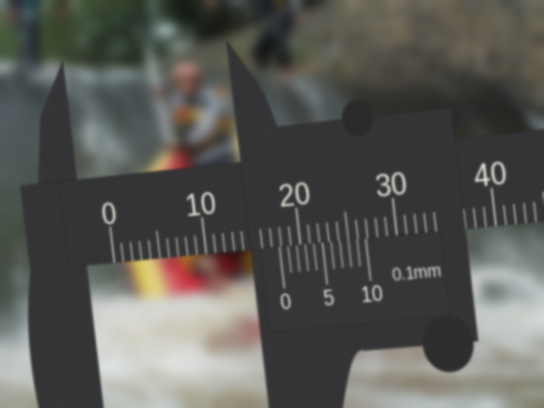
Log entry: 17.8mm
